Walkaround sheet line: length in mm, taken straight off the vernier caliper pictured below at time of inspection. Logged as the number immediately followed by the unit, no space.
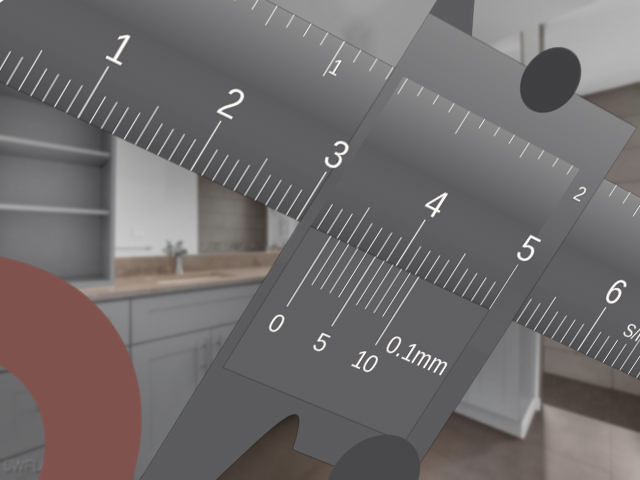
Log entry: 33.4mm
